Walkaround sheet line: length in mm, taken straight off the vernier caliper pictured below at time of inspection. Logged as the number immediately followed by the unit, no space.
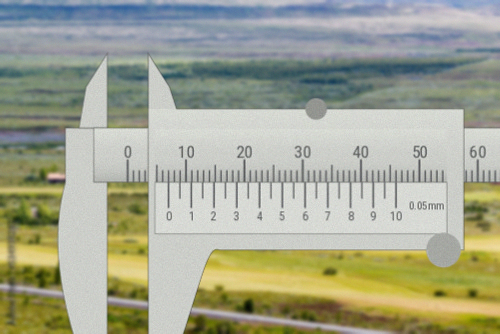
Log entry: 7.0mm
